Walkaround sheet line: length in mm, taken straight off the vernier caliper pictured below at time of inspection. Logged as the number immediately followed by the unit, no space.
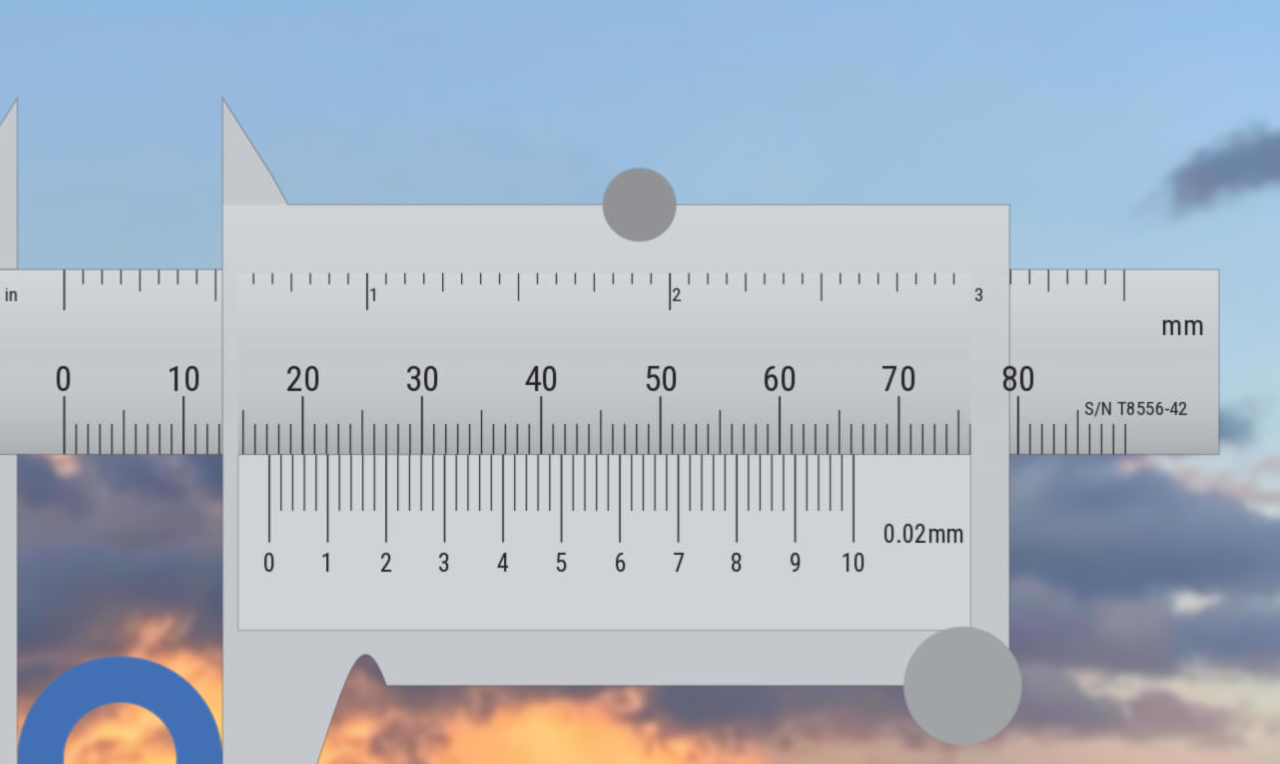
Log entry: 17.2mm
